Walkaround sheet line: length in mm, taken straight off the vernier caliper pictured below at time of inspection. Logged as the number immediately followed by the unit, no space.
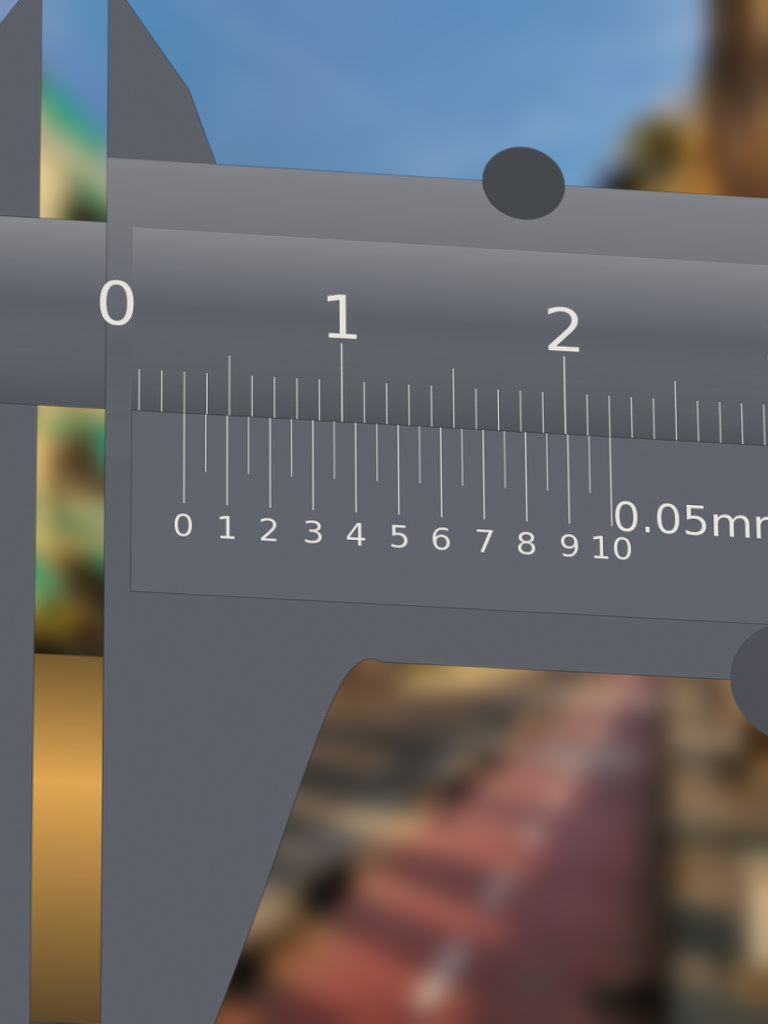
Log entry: 3.00mm
